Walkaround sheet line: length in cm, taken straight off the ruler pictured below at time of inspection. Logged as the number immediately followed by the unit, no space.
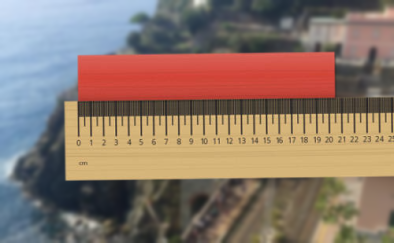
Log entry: 20.5cm
